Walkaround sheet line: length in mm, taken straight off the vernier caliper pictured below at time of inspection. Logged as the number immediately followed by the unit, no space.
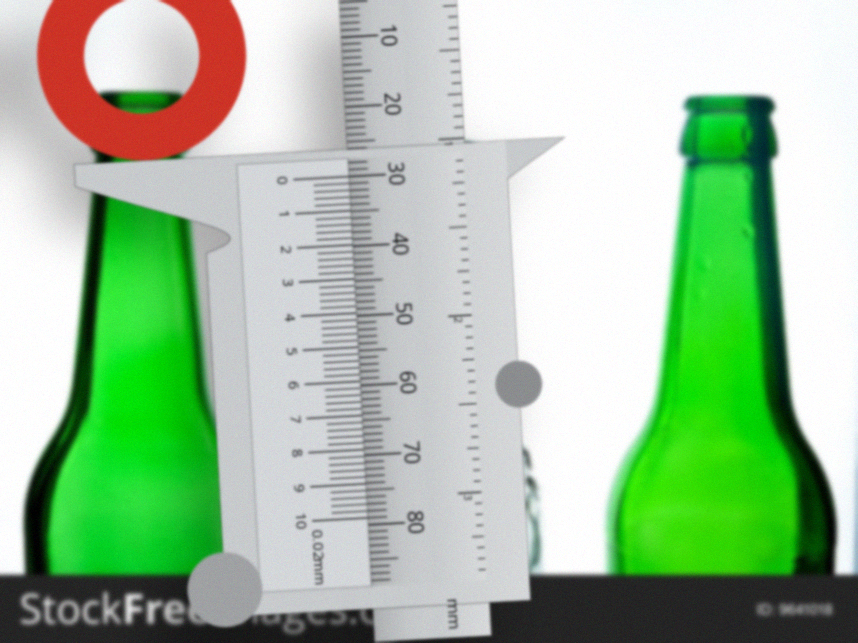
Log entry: 30.0mm
